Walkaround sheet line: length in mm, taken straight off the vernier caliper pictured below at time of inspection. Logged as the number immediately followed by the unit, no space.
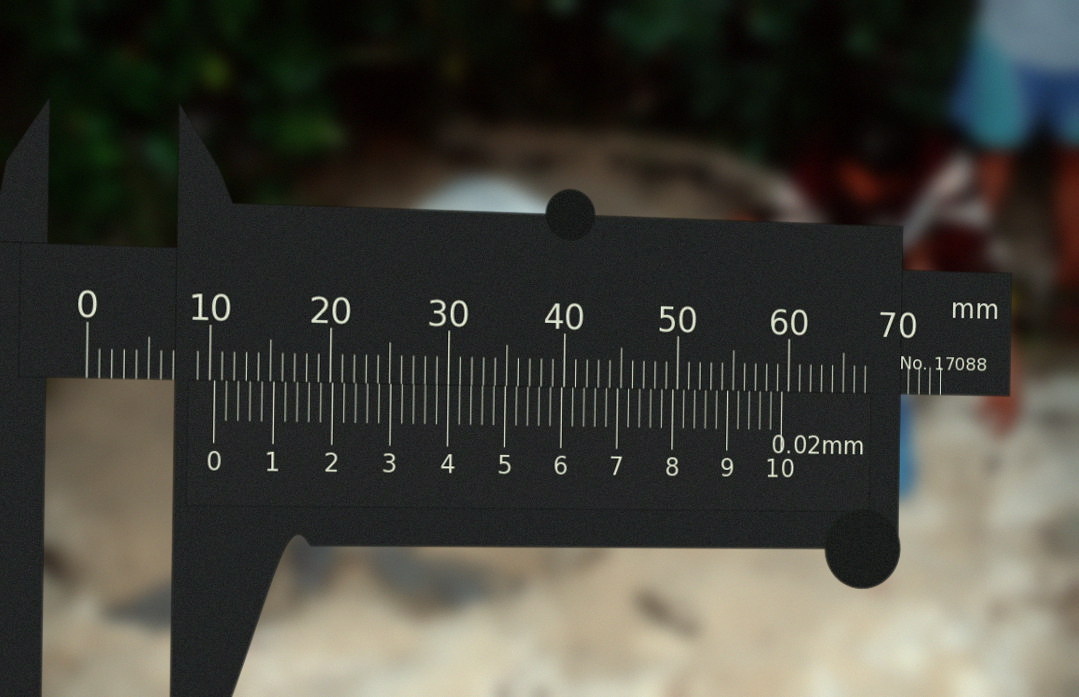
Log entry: 10.4mm
